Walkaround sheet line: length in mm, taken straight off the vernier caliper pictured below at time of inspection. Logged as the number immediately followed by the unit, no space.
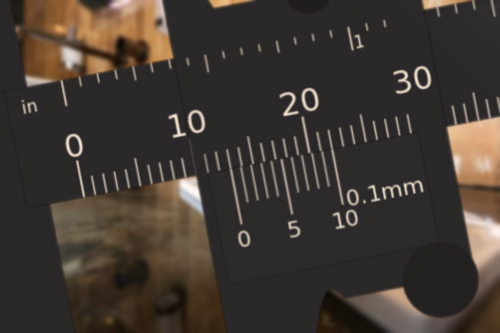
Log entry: 13.0mm
